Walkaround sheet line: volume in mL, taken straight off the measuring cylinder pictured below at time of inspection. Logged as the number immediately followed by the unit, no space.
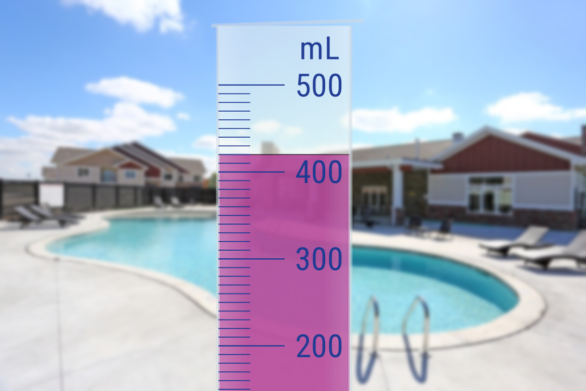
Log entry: 420mL
